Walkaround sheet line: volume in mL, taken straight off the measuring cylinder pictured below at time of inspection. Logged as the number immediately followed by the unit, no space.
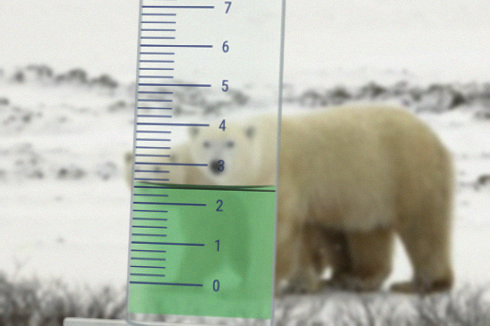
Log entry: 2.4mL
